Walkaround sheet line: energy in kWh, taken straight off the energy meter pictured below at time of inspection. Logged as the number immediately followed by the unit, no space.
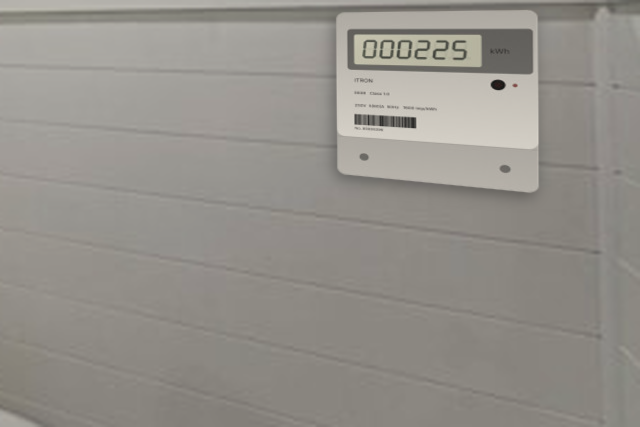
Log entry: 225kWh
